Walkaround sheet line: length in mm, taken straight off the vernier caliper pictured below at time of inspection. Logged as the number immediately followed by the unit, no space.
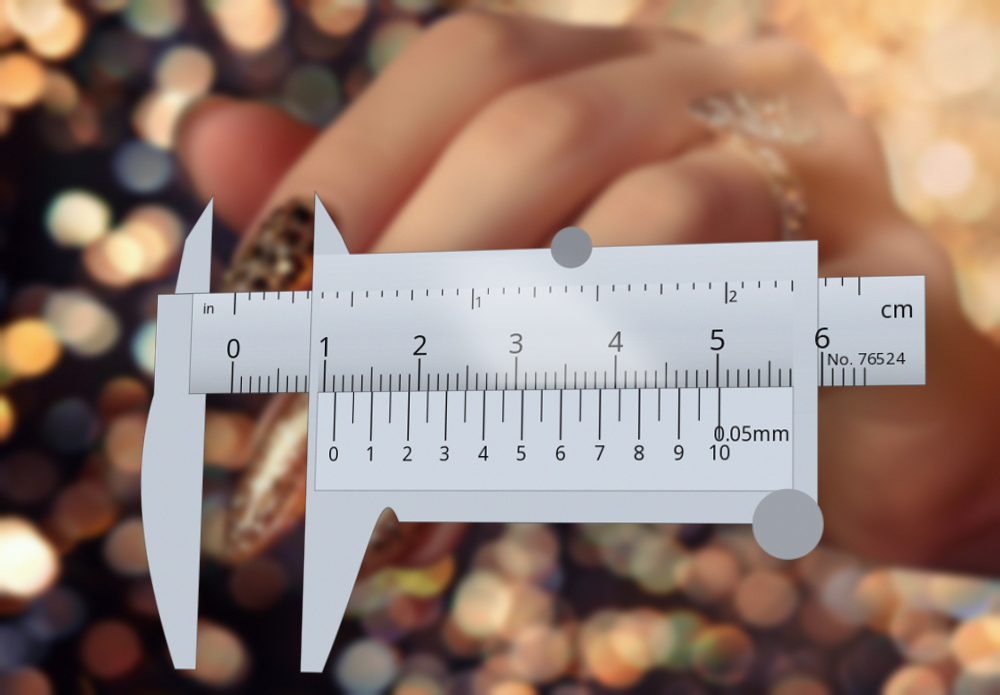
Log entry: 11.2mm
